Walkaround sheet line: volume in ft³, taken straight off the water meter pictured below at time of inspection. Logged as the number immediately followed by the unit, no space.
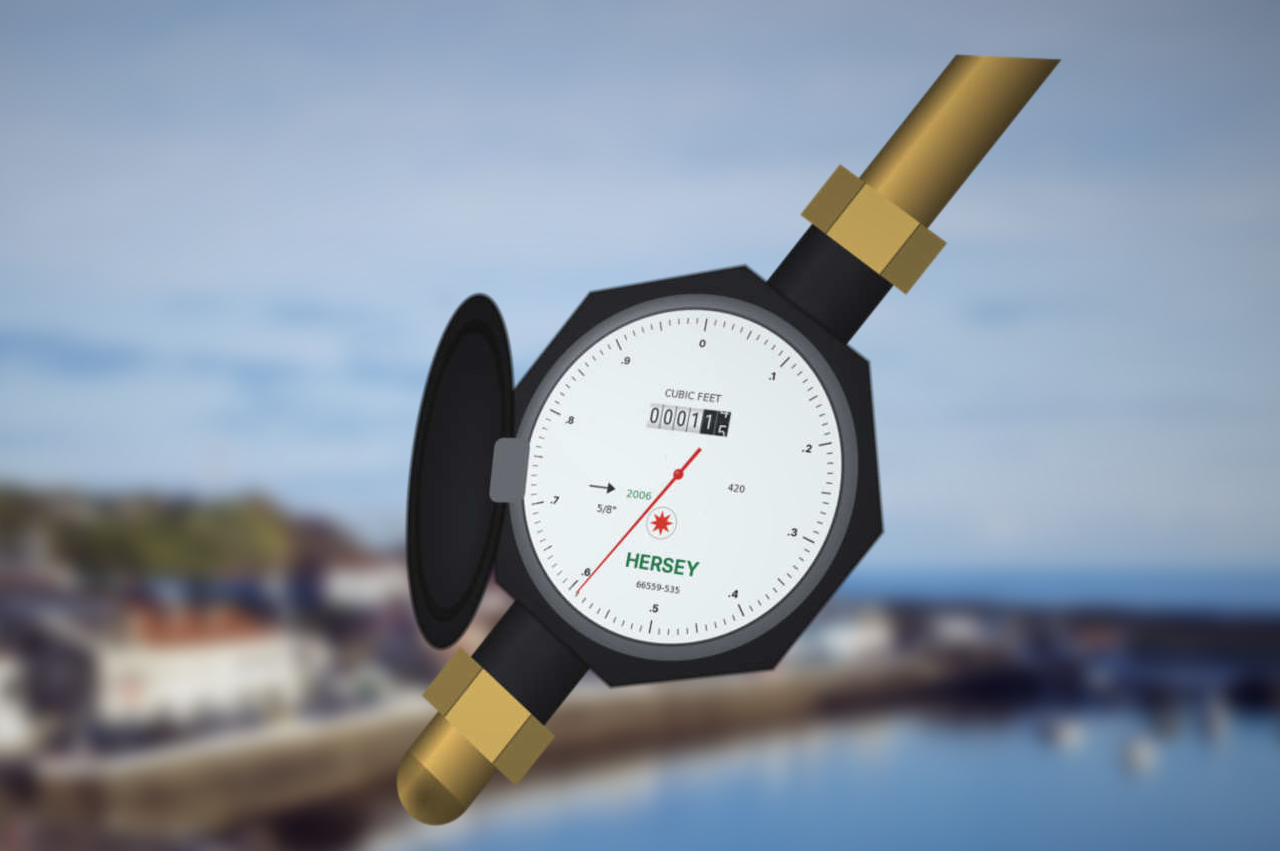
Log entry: 114.59ft³
